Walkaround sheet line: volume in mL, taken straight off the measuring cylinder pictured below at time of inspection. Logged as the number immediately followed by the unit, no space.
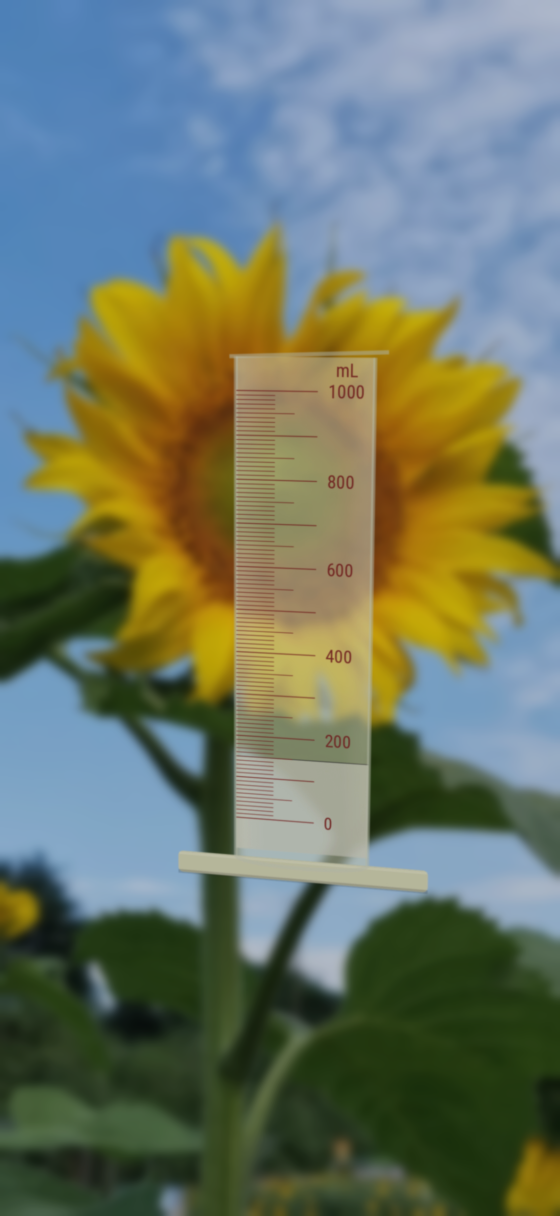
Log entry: 150mL
